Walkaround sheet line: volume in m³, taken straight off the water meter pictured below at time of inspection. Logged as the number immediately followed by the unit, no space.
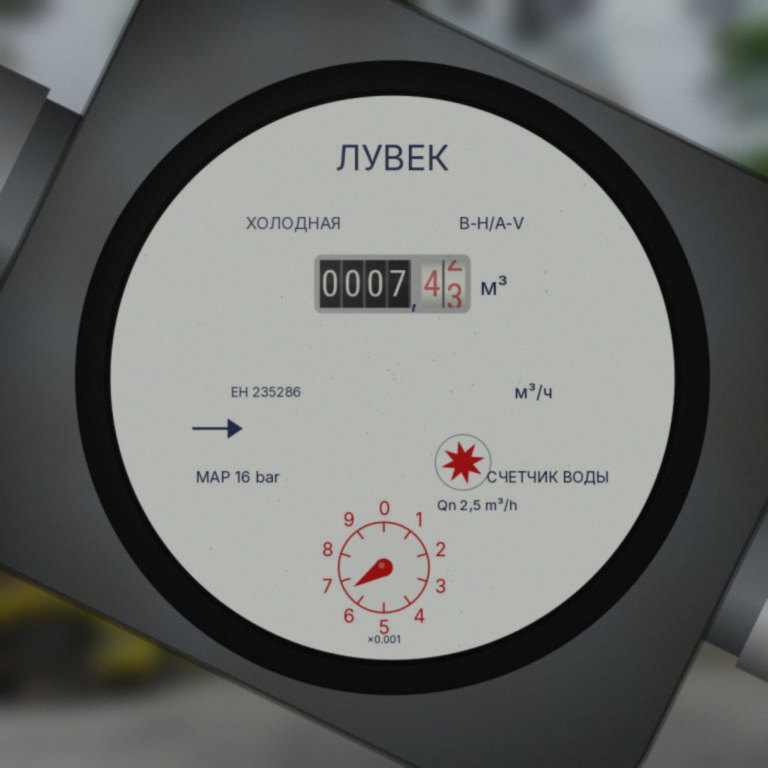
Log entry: 7.426m³
